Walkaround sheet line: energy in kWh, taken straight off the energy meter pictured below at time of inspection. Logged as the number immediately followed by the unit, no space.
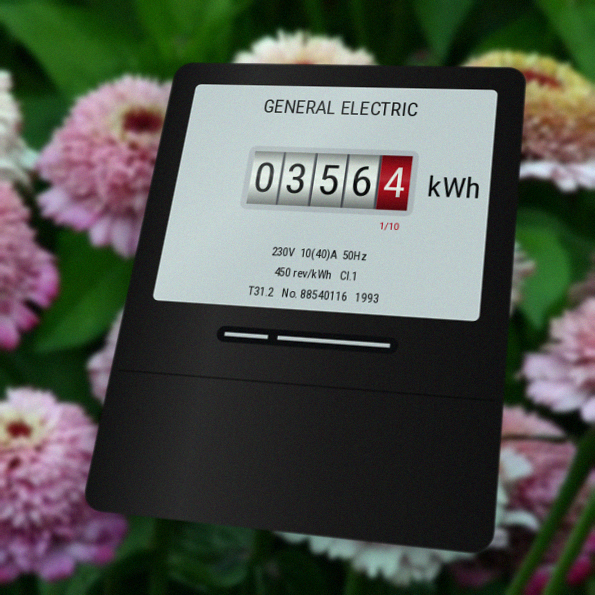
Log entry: 356.4kWh
